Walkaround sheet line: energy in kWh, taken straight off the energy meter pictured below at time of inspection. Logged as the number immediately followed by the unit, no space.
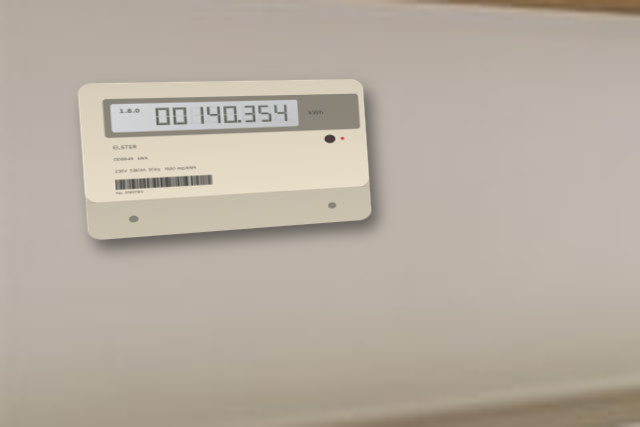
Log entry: 140.354kWh
